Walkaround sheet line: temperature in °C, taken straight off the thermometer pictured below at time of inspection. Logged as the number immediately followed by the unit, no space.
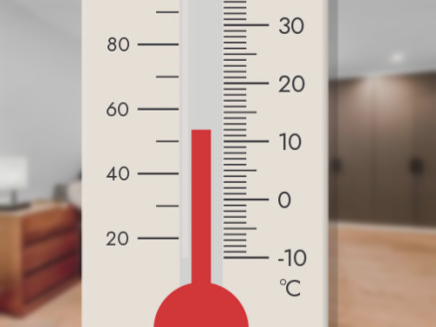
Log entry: 12°C
